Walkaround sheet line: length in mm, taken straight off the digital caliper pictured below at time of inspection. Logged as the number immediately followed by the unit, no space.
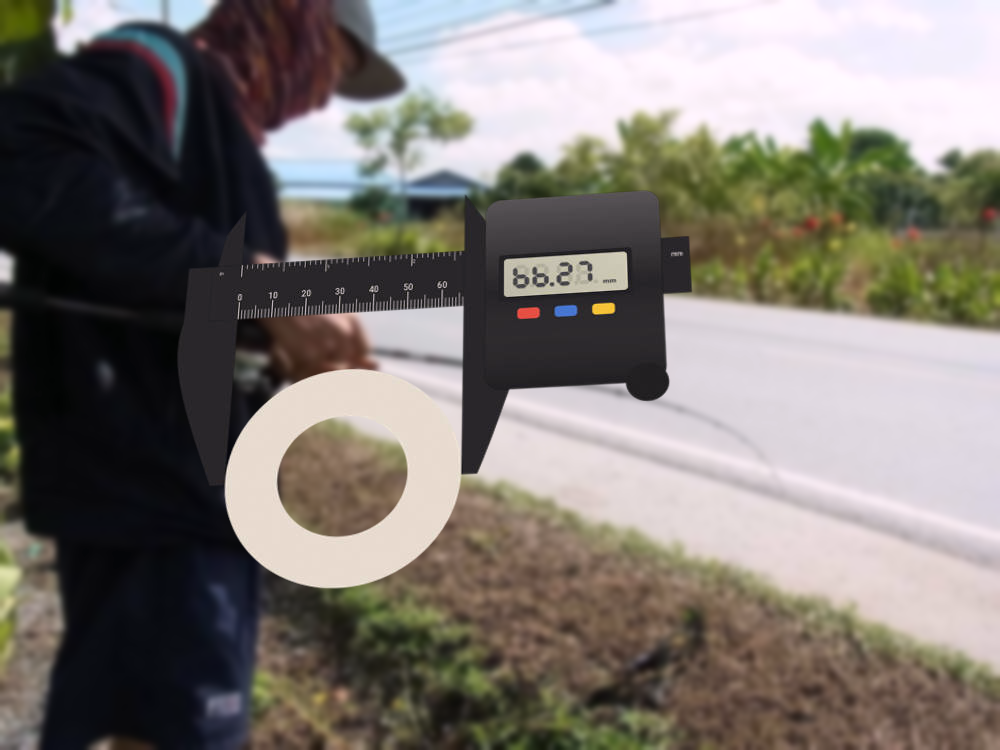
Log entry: 66.27mm
